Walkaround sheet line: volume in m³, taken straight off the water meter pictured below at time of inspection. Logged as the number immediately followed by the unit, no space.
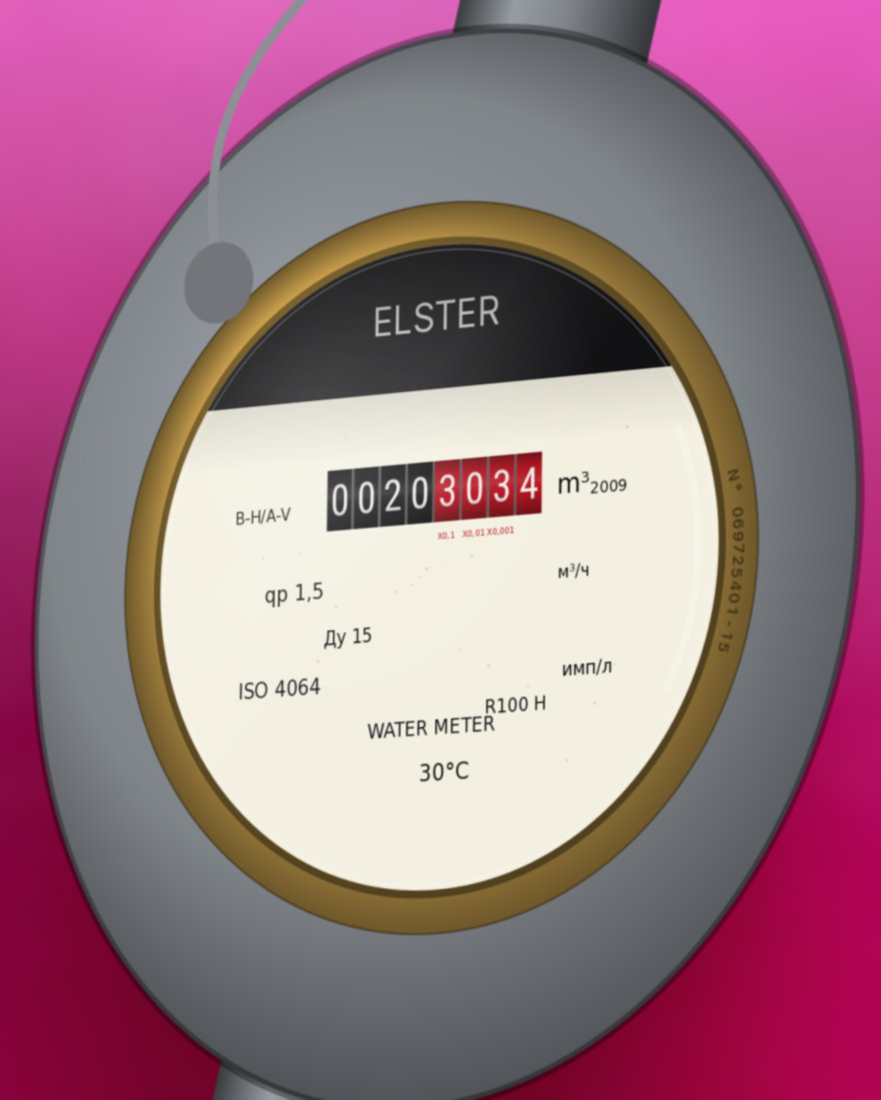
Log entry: 20.3034m³
